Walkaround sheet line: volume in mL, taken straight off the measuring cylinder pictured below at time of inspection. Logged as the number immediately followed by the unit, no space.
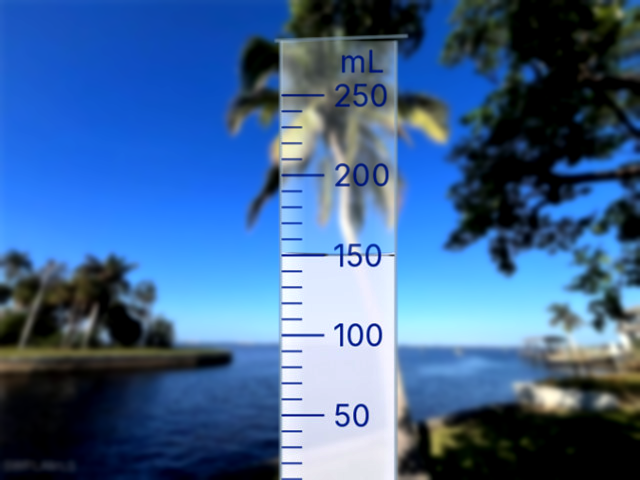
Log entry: 150mL
